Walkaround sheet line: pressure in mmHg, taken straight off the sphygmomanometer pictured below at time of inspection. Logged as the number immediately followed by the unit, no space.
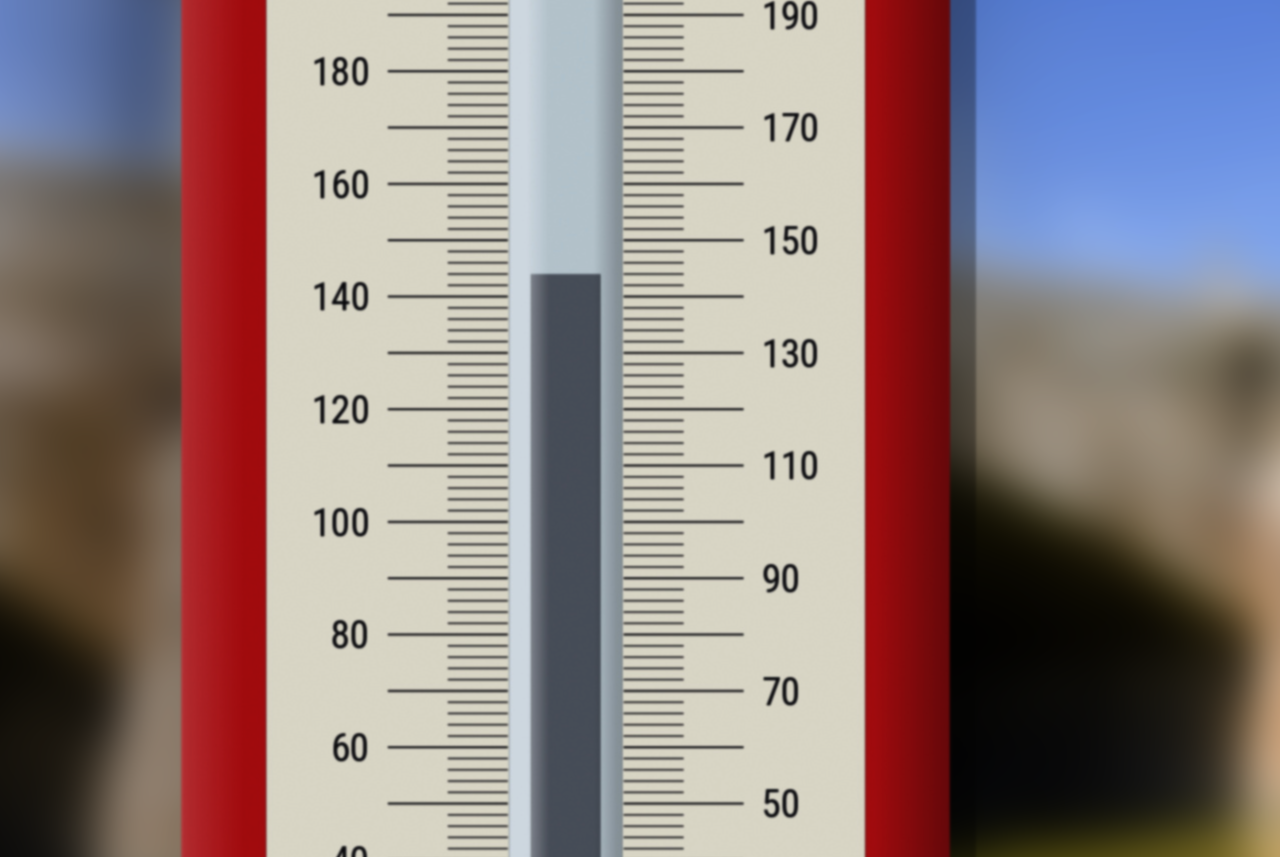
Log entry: 144mmHg
